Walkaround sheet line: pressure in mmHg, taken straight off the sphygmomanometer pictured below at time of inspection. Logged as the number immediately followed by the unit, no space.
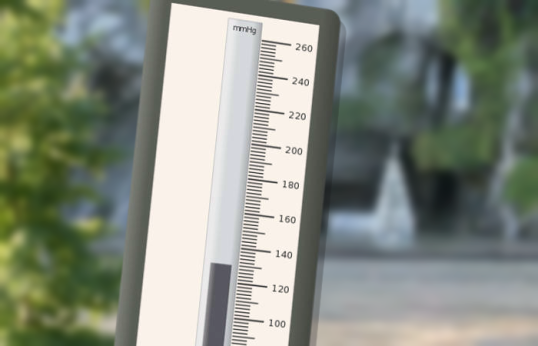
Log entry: 130mmHg
